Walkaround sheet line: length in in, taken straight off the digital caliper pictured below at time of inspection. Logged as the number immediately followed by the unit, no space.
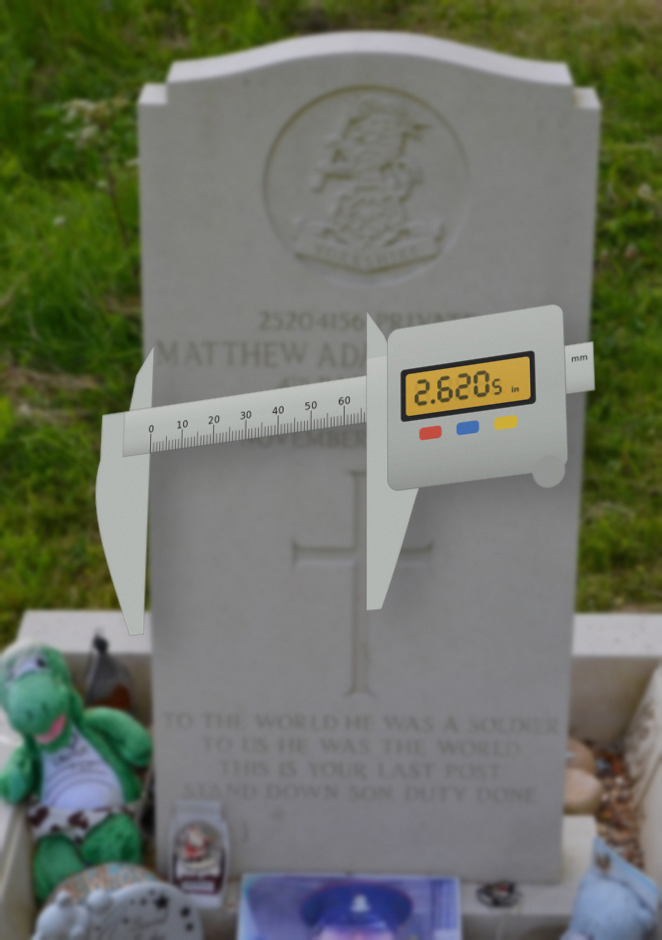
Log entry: 2.6205in
